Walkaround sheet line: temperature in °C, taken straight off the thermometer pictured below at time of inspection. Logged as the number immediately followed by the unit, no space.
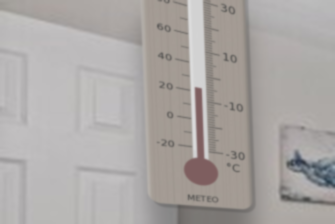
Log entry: -5°C
